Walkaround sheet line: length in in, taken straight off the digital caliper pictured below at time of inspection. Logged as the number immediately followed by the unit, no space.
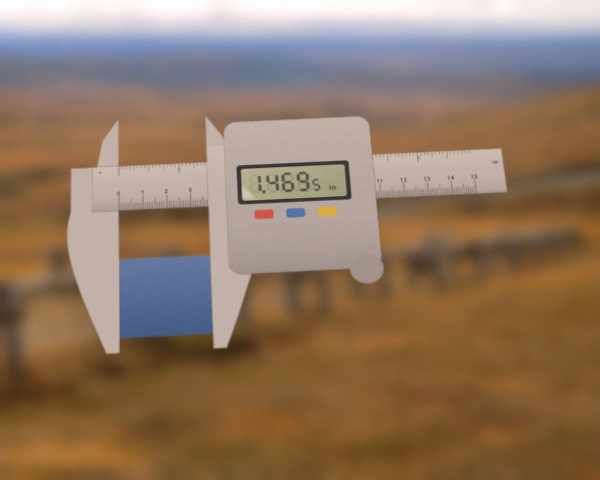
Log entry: 1.4695in
